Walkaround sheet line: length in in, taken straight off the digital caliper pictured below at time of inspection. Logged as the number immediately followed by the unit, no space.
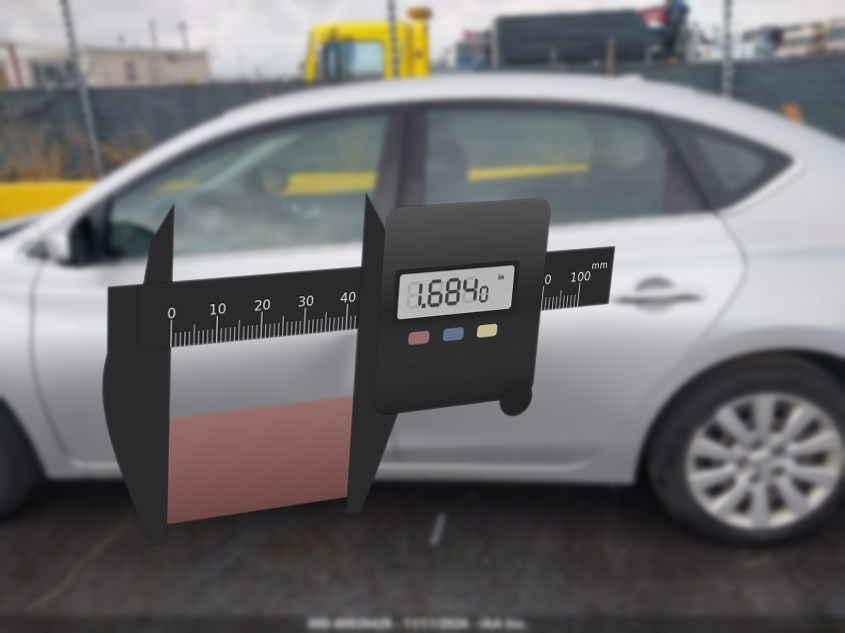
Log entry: 1.6840in
